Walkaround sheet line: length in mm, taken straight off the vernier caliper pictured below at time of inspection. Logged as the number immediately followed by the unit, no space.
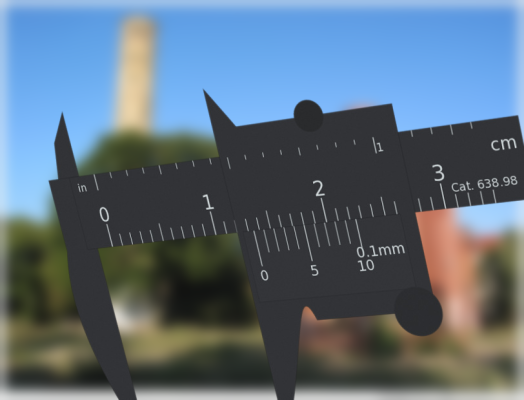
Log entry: 13.5mm
